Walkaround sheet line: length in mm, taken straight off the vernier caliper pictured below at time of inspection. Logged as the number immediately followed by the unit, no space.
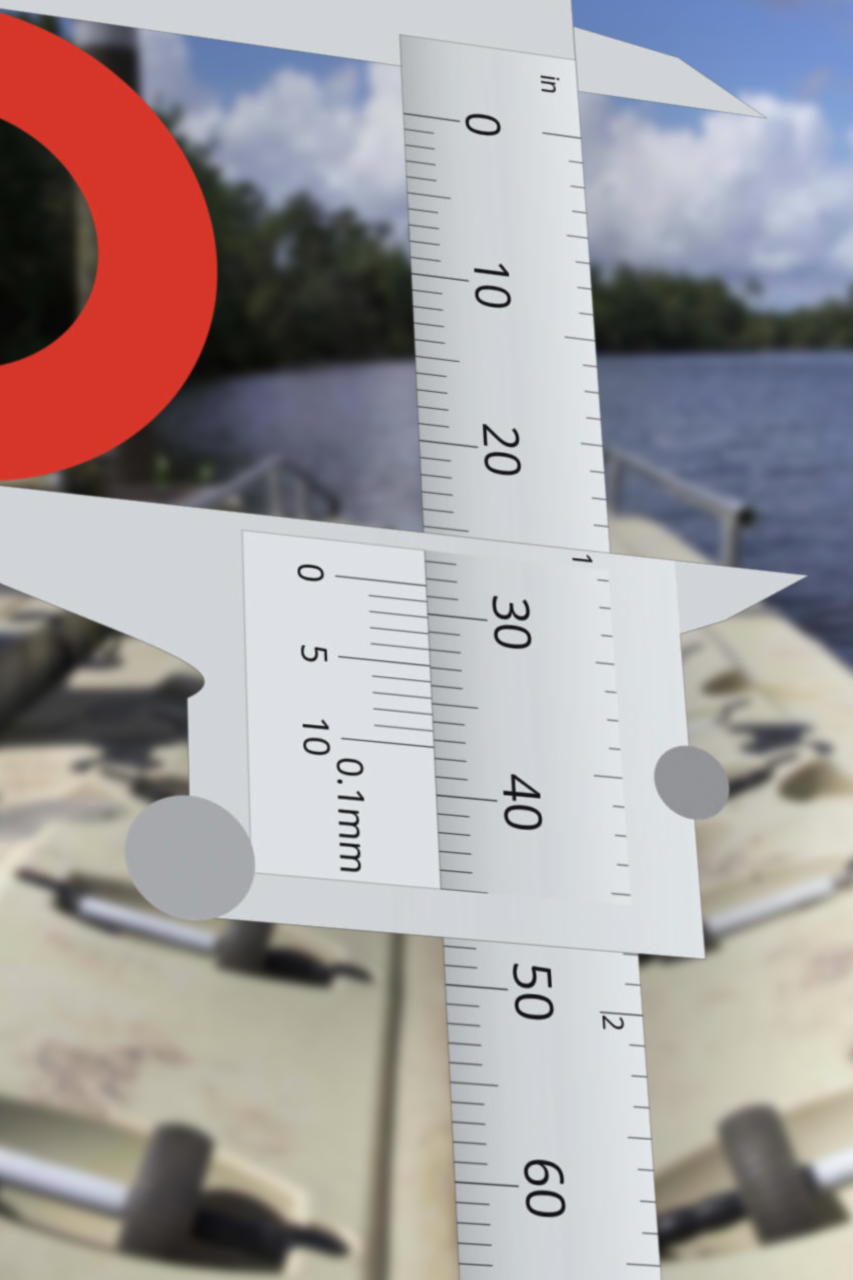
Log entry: 28.4mm
